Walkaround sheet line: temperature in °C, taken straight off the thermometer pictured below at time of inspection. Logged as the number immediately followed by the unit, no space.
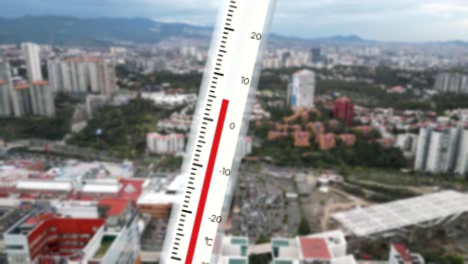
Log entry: 5°C
